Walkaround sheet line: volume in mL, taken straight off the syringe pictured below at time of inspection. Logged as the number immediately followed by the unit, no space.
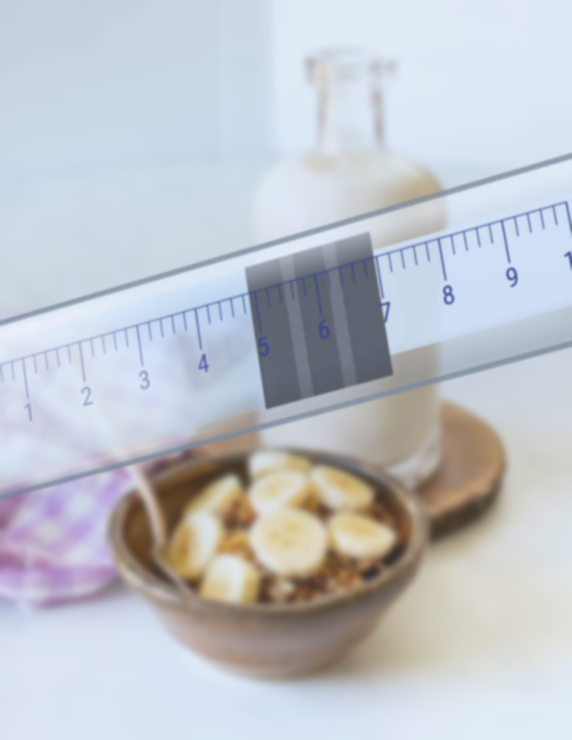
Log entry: 4.9mL
